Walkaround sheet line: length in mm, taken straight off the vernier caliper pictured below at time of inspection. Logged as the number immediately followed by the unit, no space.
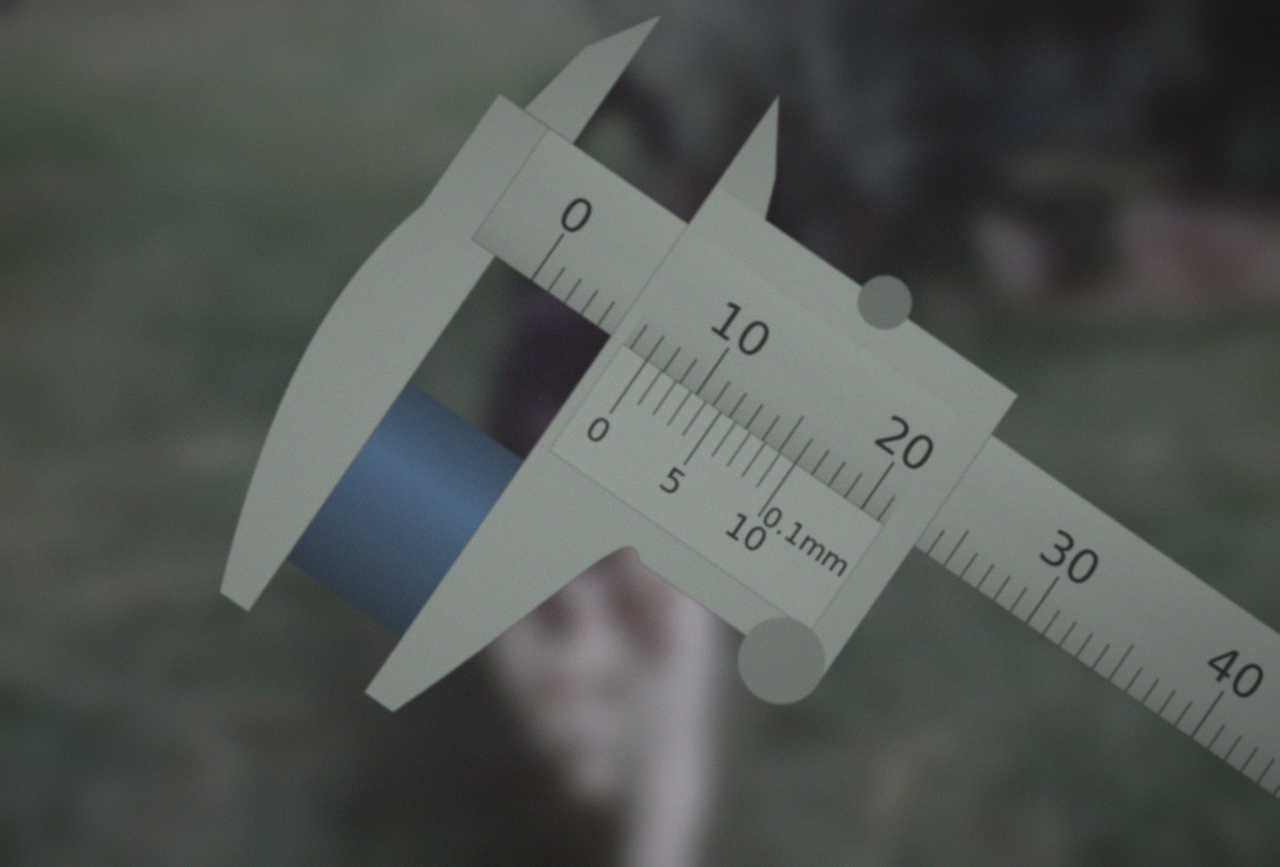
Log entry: 7.0mm
